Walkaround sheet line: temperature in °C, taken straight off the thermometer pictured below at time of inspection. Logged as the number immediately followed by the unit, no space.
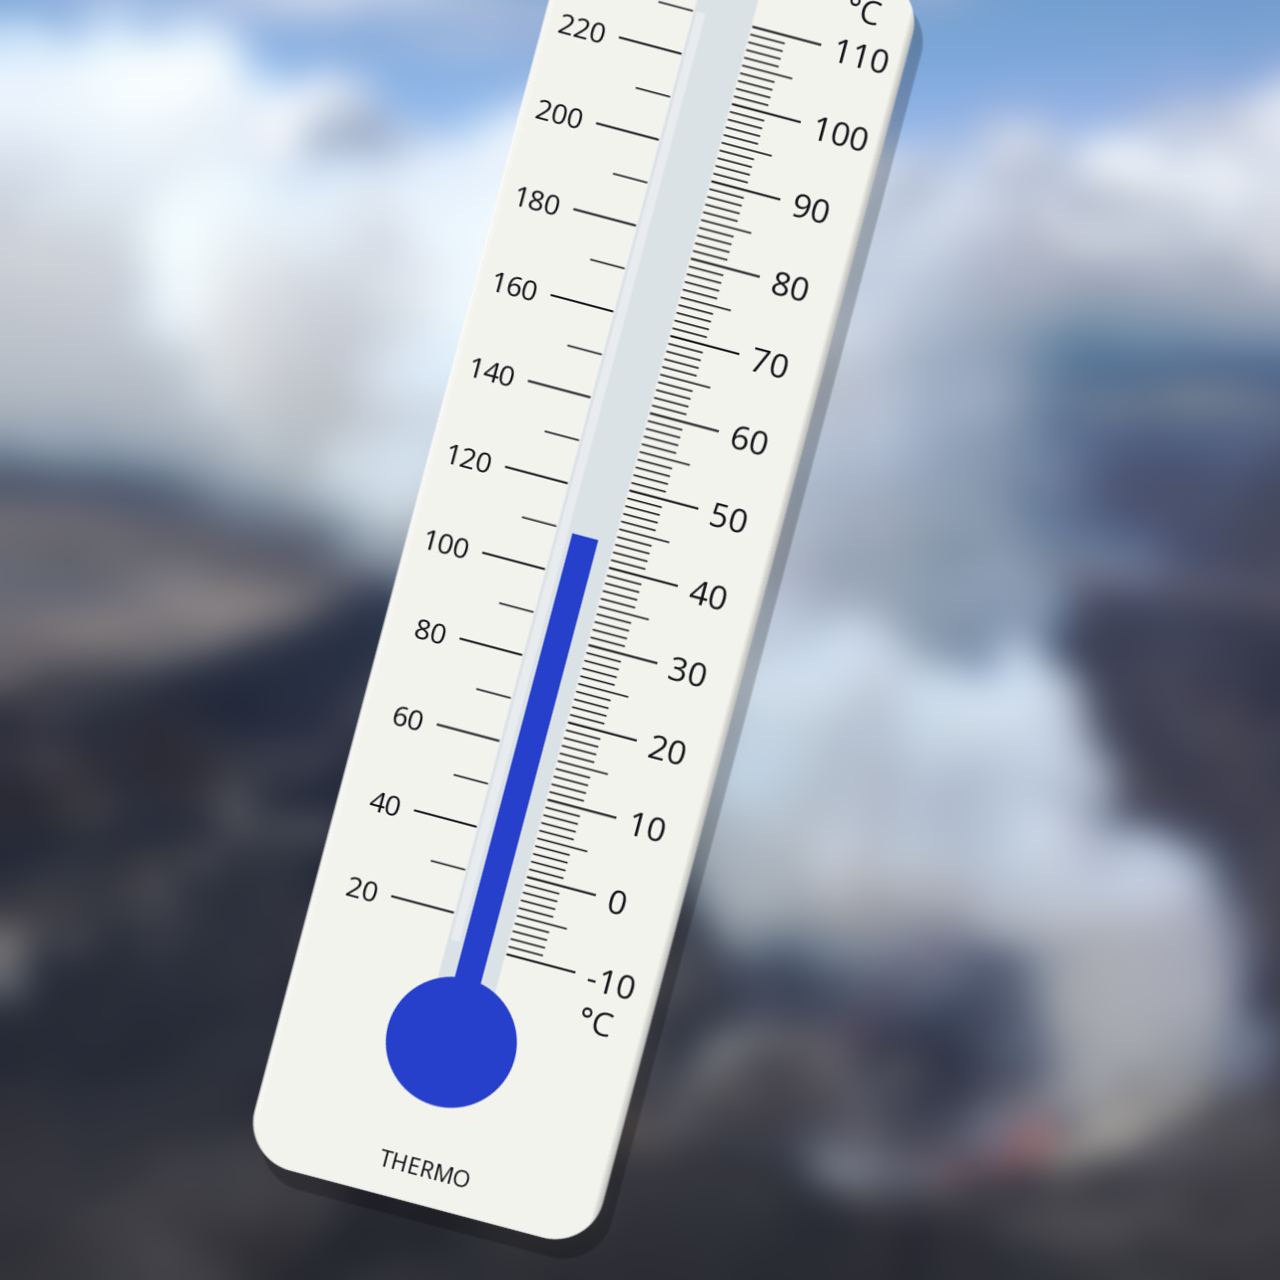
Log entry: 43°C
